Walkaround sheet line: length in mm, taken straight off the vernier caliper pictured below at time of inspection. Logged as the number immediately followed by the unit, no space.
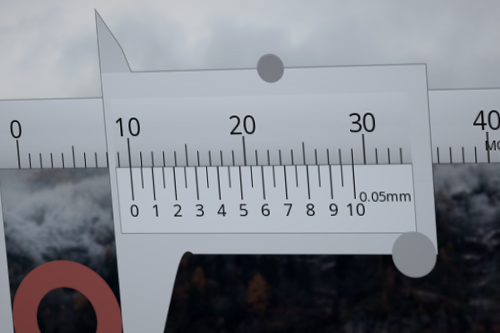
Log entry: 10.0mm
